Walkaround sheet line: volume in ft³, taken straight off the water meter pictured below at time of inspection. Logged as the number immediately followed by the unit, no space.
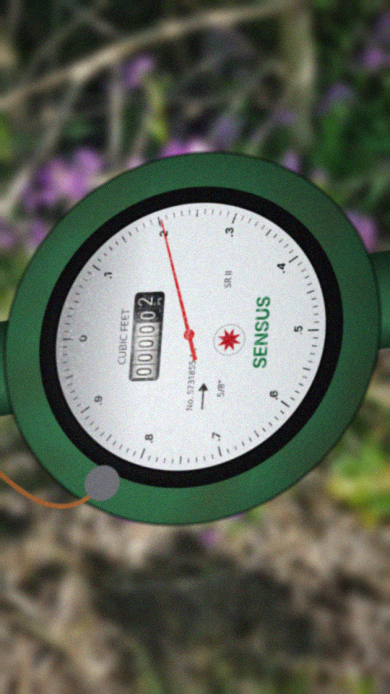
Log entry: 2.20ft³
